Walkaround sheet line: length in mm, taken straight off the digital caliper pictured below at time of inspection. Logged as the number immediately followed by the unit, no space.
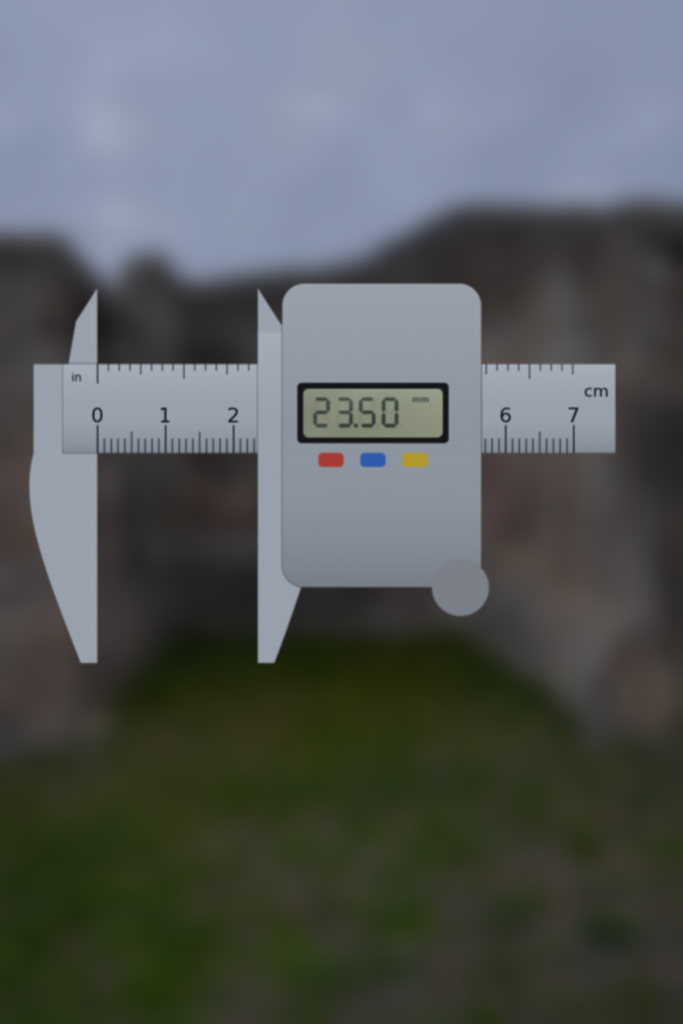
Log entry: 23.50mm
